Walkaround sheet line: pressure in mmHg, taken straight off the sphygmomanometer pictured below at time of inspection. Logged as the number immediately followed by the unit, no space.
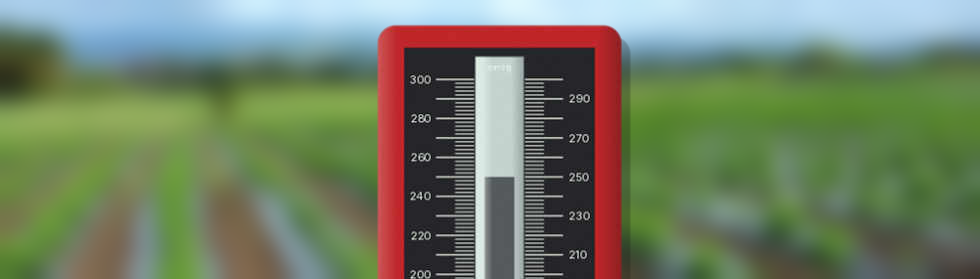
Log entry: 250mmHg
